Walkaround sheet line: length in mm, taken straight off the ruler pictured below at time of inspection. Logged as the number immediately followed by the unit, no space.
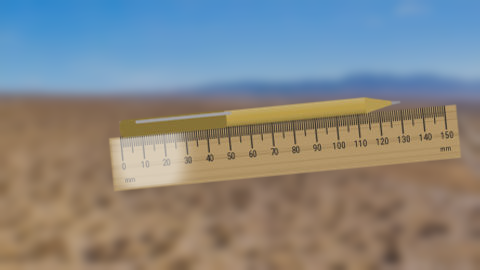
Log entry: 130mm
